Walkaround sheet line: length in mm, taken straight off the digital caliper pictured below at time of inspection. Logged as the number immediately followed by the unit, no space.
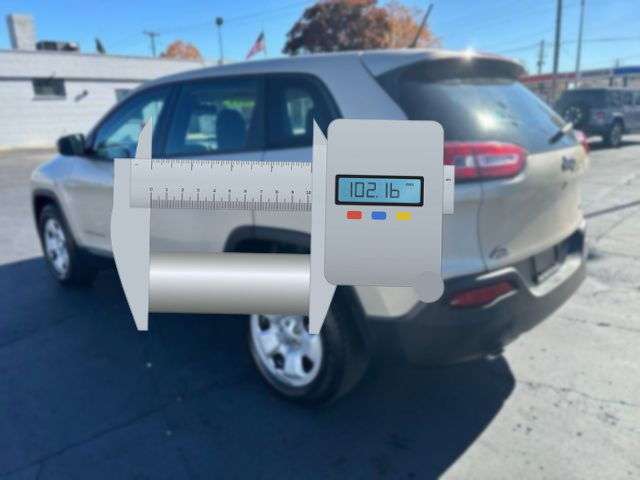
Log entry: 102.16mm
